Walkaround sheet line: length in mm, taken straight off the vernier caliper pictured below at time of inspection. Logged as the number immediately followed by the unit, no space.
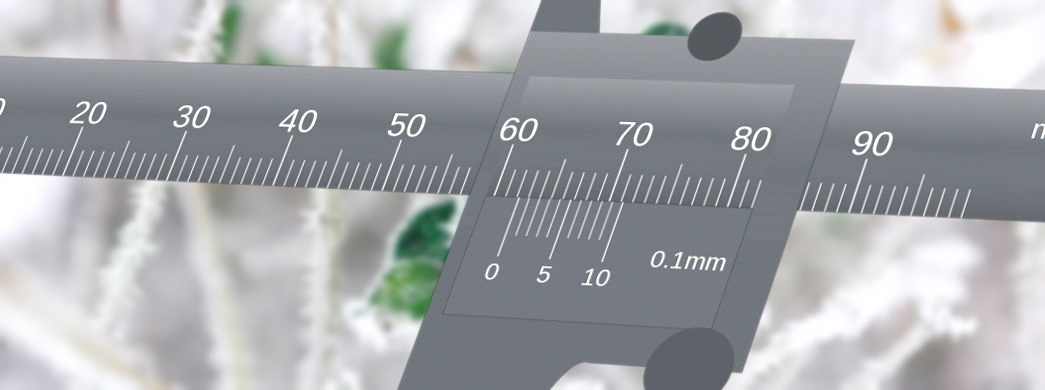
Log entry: 62.2mm
